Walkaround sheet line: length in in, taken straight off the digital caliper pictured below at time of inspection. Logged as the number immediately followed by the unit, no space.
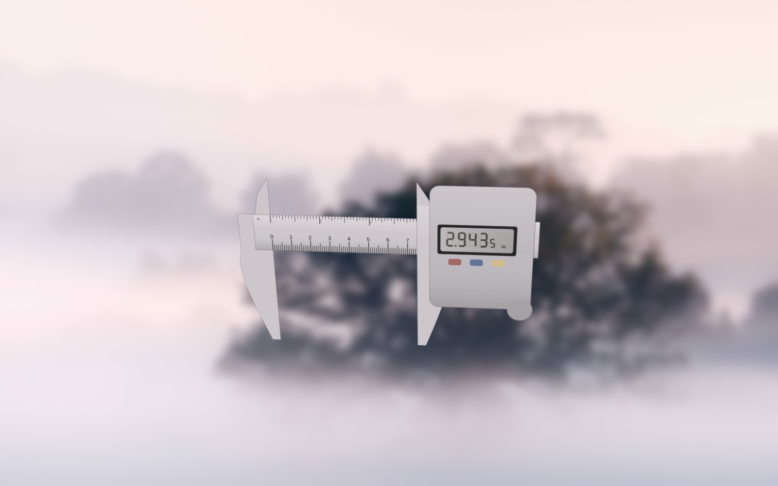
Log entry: 2.9435in
